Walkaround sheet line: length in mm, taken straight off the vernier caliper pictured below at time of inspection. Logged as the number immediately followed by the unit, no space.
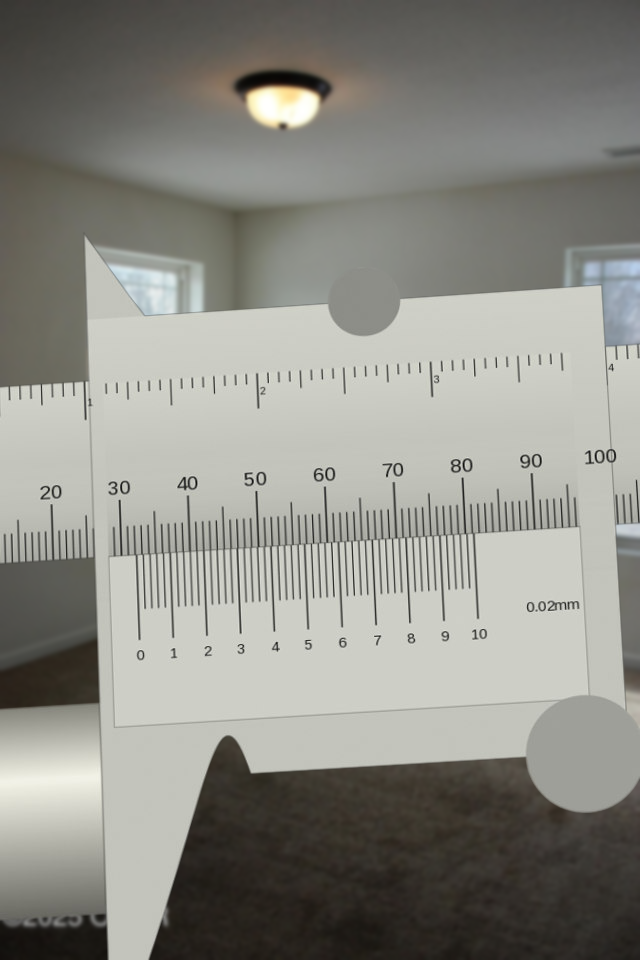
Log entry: 32.2mm
